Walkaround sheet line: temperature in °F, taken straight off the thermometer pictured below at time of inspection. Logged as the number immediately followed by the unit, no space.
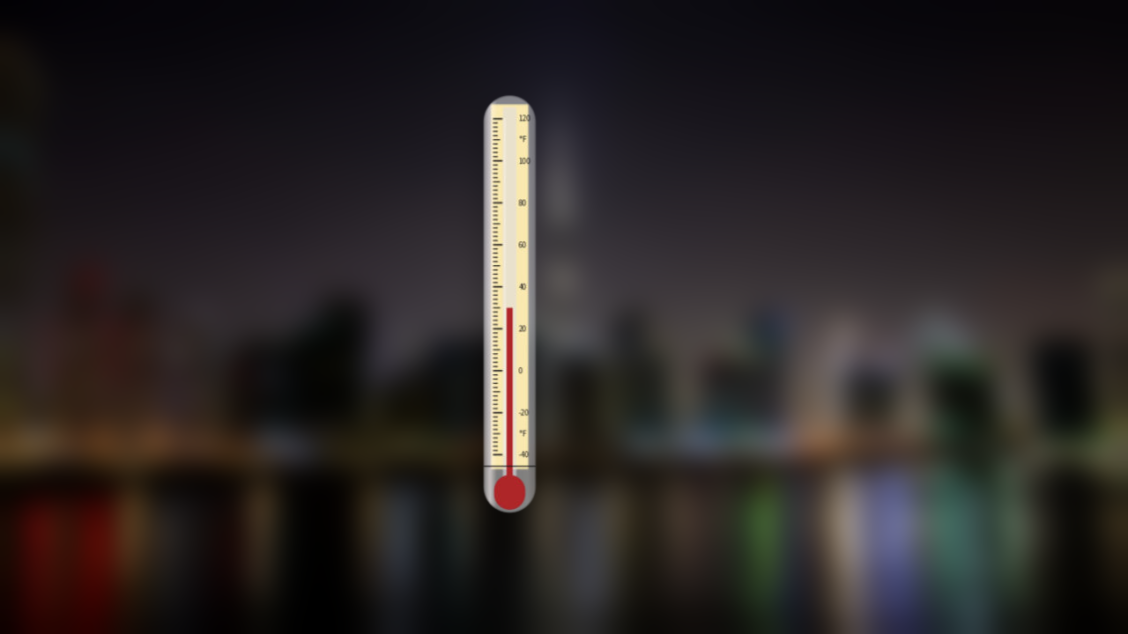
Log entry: 30°F
